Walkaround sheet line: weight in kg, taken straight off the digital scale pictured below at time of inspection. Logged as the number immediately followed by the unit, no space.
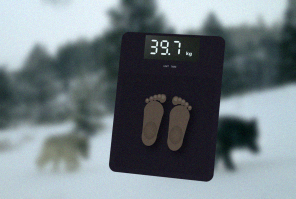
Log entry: 39.7kg
